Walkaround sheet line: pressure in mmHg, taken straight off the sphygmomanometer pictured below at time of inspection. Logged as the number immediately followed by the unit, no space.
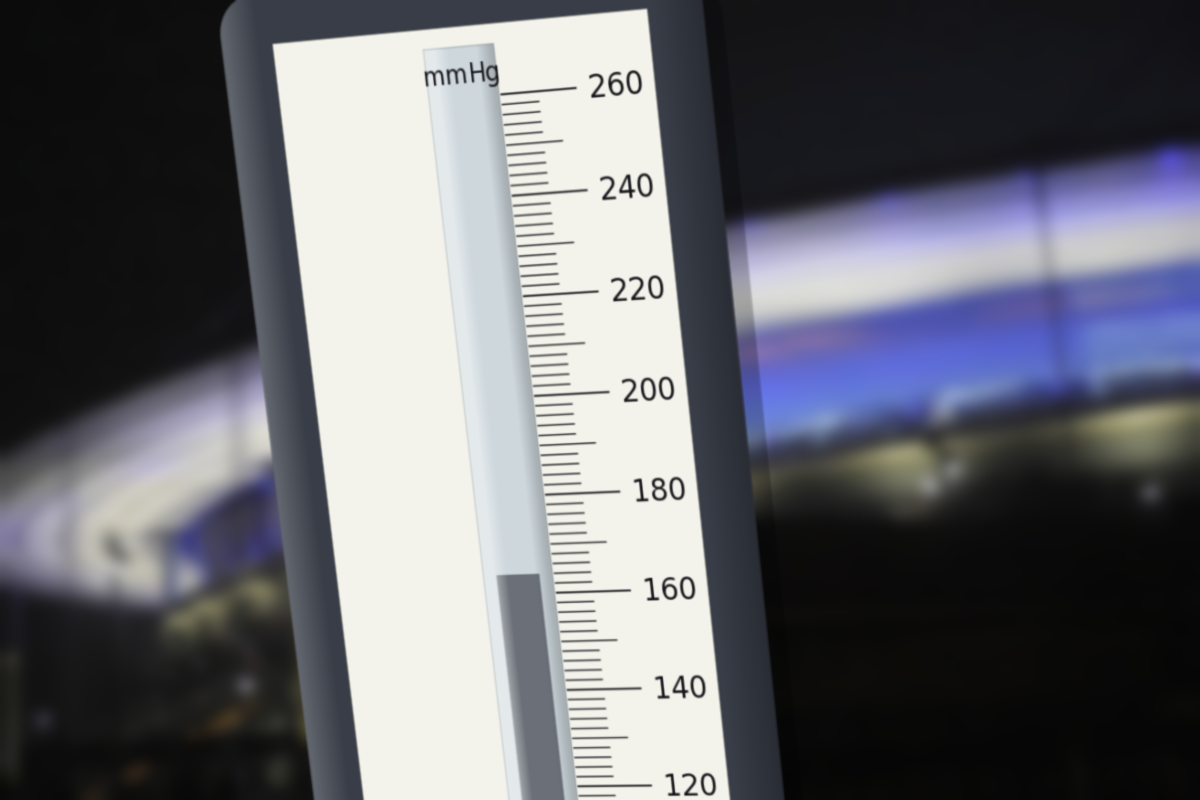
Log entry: 164mmHg
